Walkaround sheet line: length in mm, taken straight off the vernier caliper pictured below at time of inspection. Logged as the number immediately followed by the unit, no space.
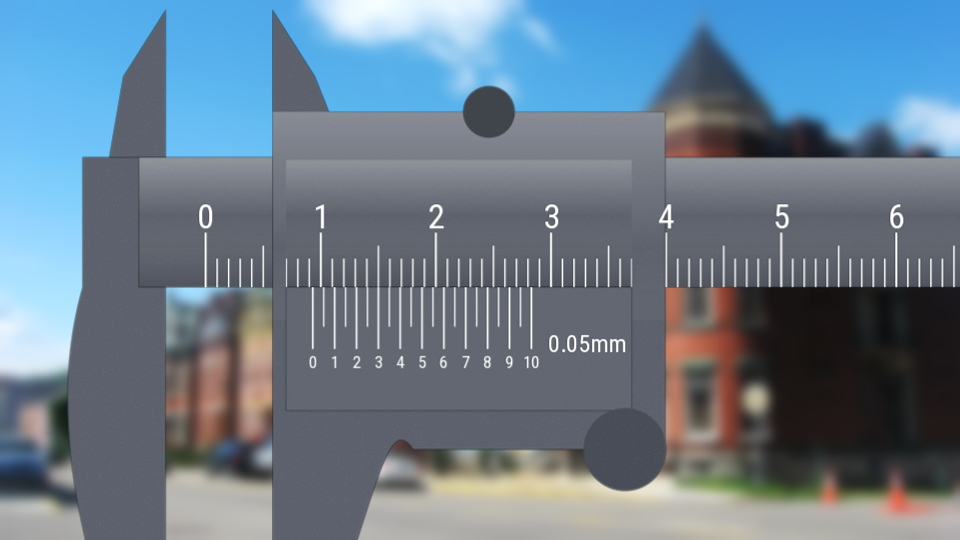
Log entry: 9.3mm
